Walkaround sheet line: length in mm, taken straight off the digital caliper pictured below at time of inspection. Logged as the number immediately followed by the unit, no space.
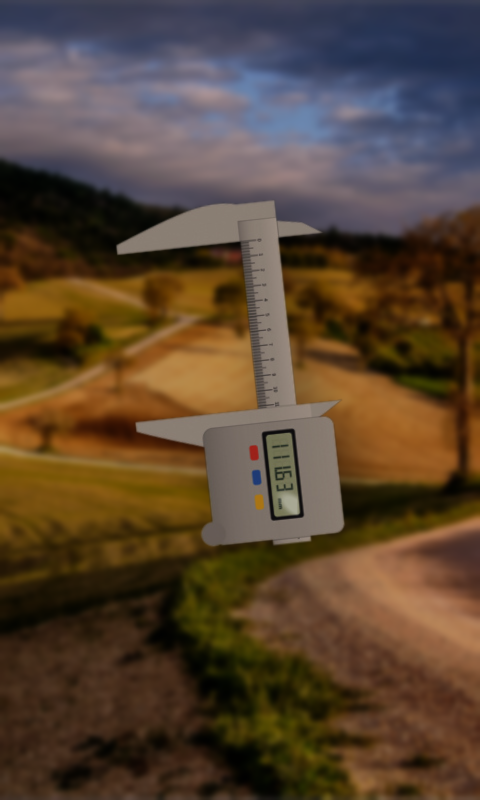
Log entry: 111.63mm
